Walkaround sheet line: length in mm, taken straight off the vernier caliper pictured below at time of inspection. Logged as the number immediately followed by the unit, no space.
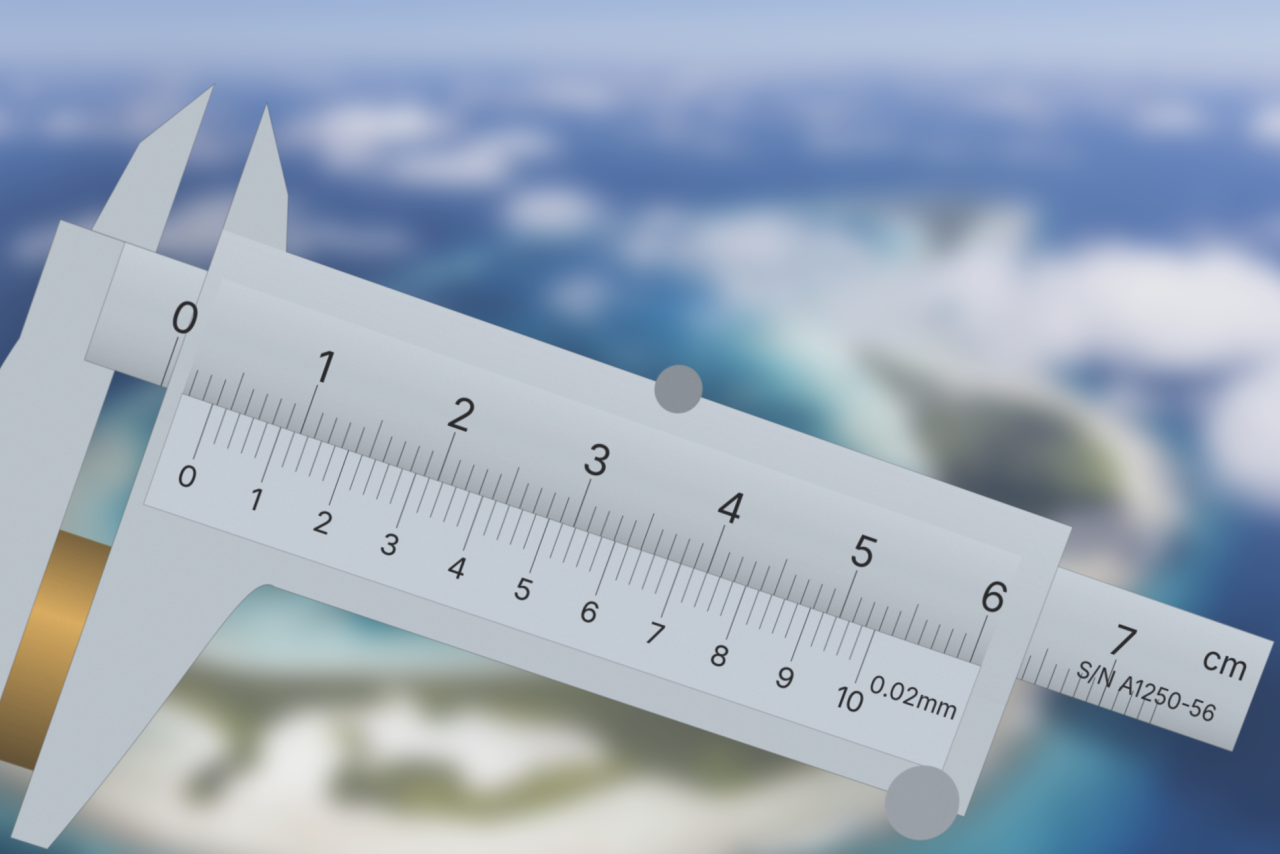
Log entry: 3.7mm
